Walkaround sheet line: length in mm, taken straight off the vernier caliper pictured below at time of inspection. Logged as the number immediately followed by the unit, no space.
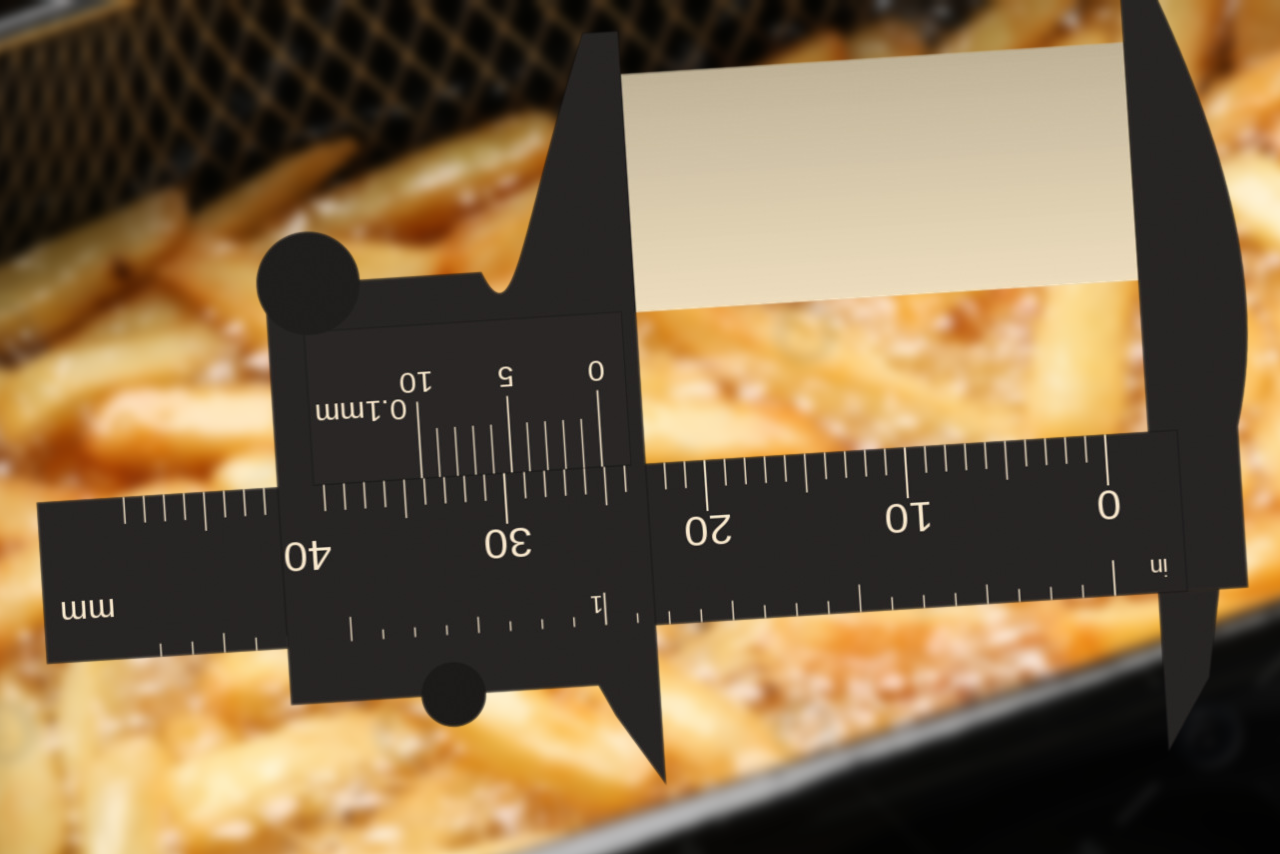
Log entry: 25.1mm
